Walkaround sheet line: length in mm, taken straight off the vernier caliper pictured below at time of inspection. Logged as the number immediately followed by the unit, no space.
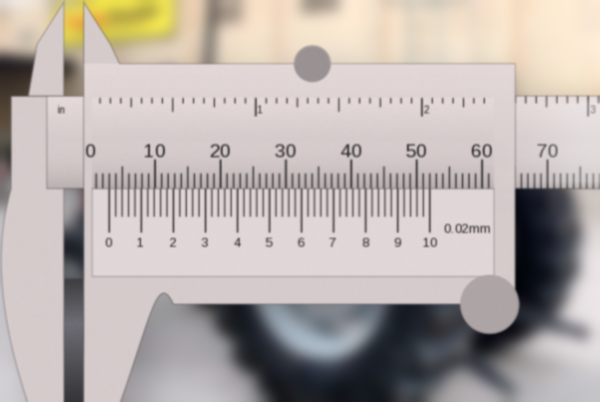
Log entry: 3.0mm
